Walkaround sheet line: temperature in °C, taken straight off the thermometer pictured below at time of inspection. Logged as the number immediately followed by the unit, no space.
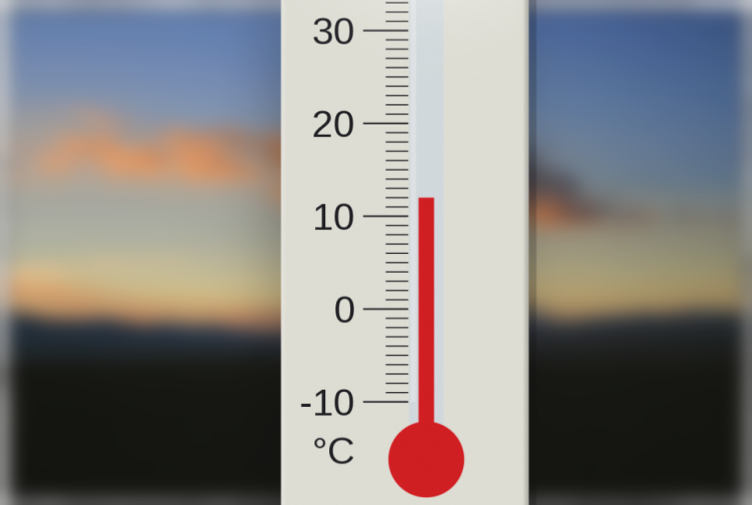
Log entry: 12°C
